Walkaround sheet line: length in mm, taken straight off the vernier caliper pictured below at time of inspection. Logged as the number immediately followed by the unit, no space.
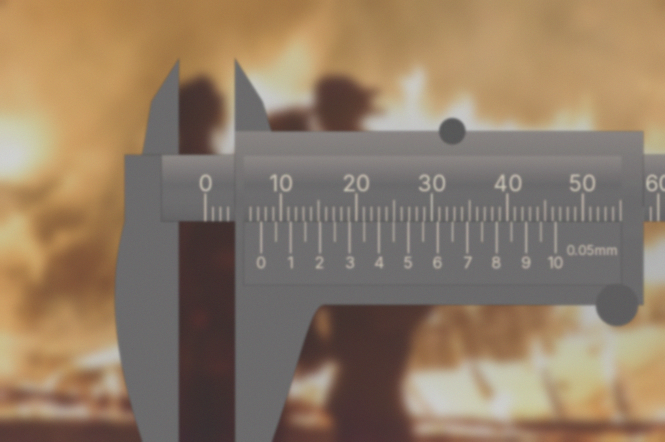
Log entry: 7.4mm
